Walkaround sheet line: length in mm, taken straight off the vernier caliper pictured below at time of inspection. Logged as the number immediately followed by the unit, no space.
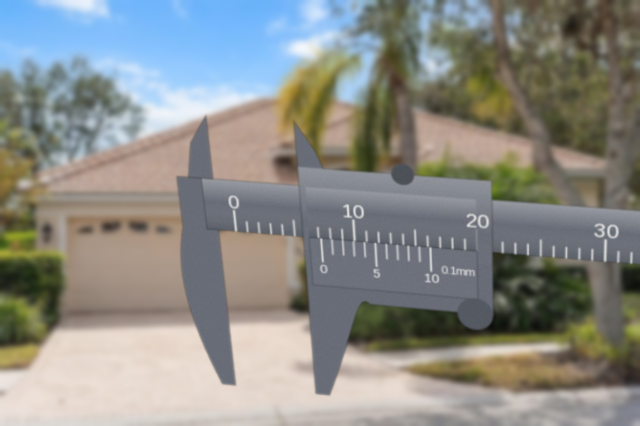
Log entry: 7.2mm
